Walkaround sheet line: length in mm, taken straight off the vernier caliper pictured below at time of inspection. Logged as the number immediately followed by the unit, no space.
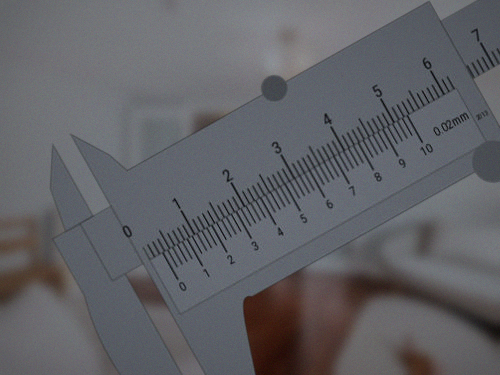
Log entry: 3.6mm
